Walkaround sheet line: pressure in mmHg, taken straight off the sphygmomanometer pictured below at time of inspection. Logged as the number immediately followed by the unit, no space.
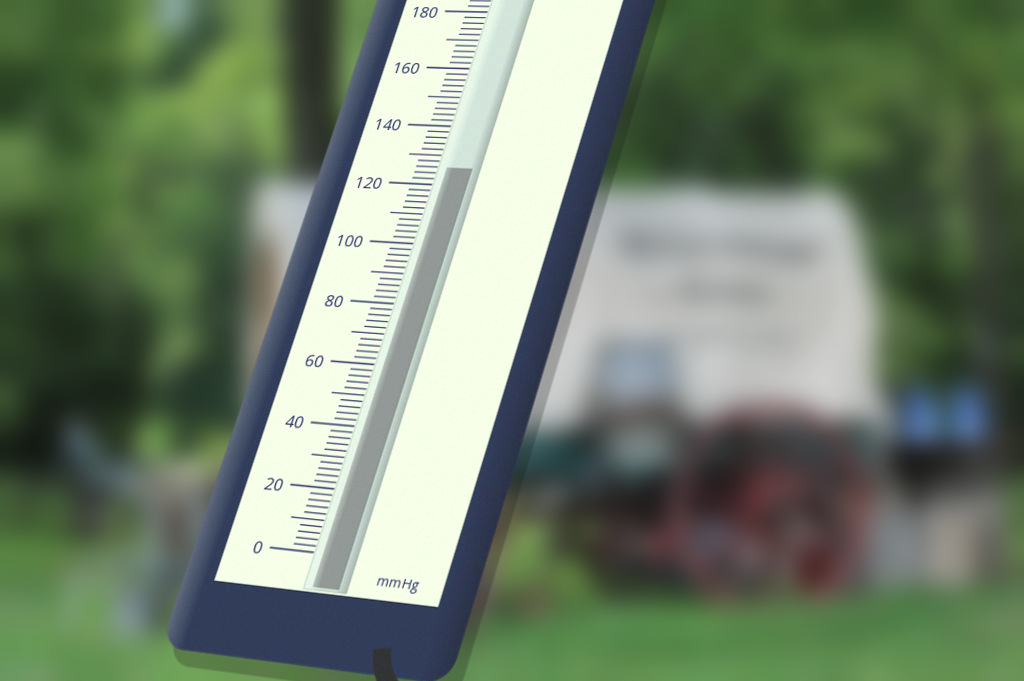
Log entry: 126mmHg
